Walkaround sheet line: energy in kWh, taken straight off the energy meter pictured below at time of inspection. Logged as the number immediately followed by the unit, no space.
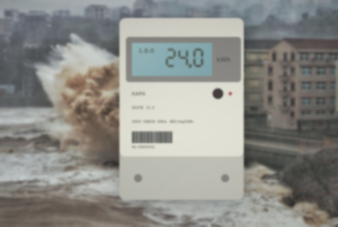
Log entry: 24.0kWh
